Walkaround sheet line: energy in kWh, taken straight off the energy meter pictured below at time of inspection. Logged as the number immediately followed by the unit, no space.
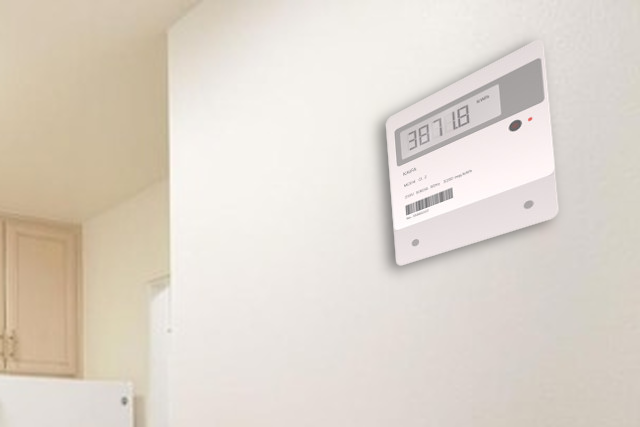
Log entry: 3871.8kWh
